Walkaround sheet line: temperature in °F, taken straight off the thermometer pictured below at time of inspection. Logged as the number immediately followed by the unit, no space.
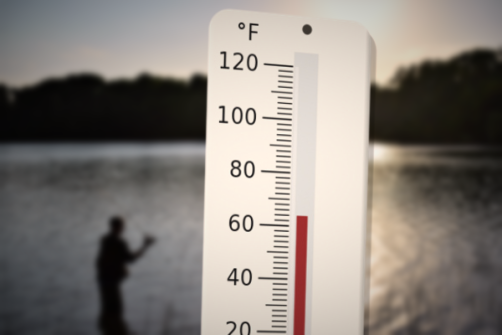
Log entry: 64°F
